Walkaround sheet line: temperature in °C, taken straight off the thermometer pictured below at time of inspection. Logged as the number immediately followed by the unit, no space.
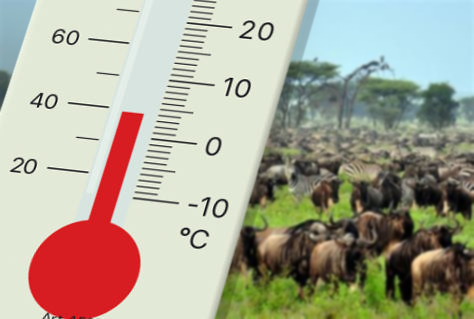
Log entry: 4°C
